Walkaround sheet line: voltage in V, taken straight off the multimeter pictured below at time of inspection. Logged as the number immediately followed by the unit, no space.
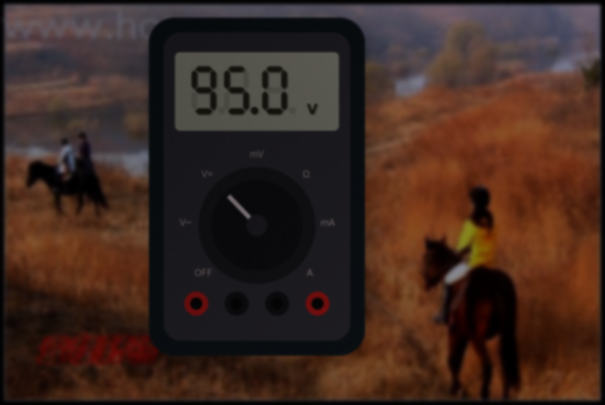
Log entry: 95.0V
